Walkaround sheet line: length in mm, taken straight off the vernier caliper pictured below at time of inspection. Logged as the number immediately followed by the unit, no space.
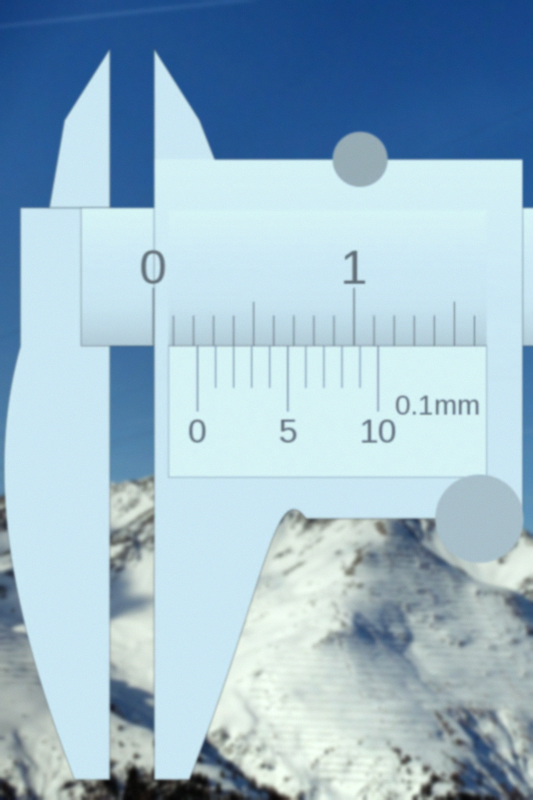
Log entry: 2.2mm
